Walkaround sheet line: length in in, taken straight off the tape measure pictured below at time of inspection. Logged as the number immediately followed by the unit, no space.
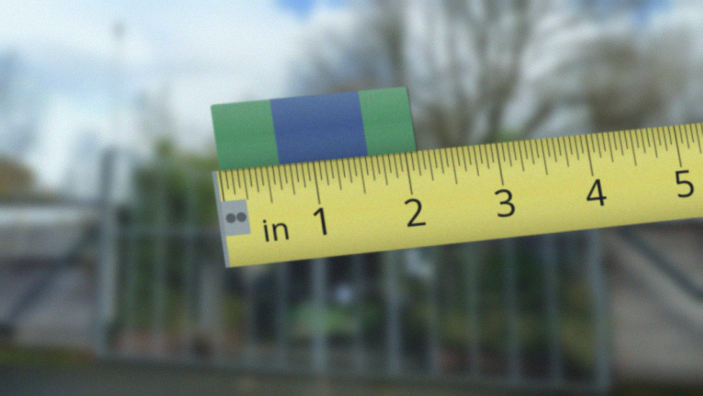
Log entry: 2.125in
